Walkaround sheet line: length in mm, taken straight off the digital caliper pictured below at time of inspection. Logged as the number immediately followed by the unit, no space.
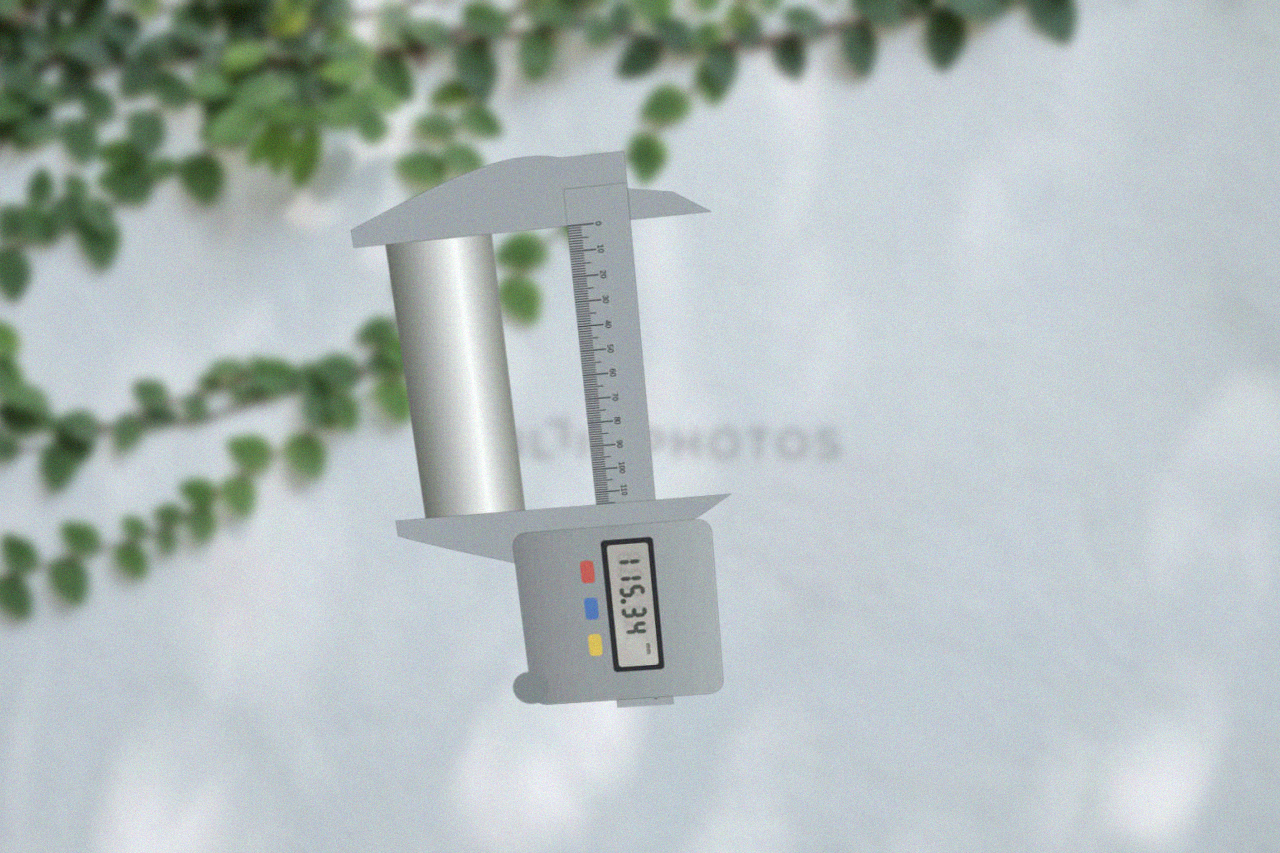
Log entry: 115.34mm
